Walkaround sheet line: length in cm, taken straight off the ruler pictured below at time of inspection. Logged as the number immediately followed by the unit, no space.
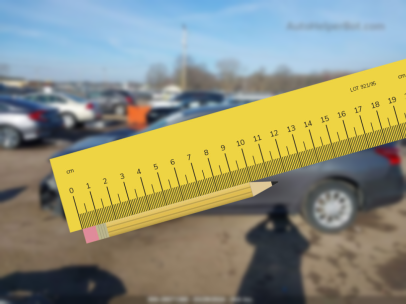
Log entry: 11.5cm
